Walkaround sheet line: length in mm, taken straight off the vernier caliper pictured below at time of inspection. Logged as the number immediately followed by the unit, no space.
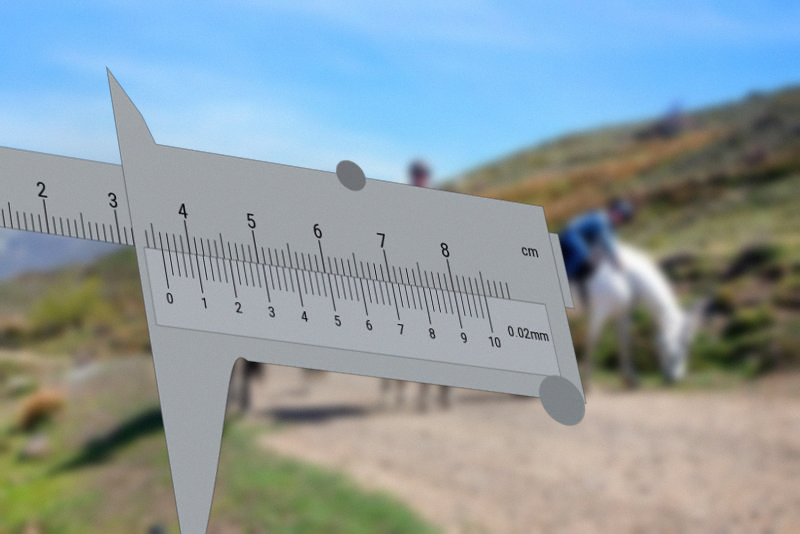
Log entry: 36.0mm
